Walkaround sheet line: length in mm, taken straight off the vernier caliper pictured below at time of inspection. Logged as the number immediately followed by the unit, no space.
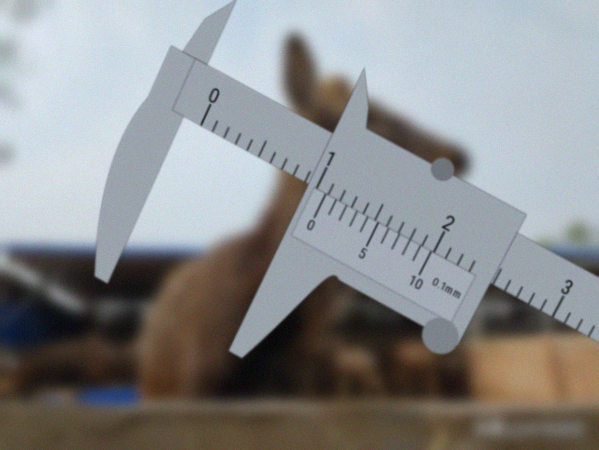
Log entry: 10.8mm
